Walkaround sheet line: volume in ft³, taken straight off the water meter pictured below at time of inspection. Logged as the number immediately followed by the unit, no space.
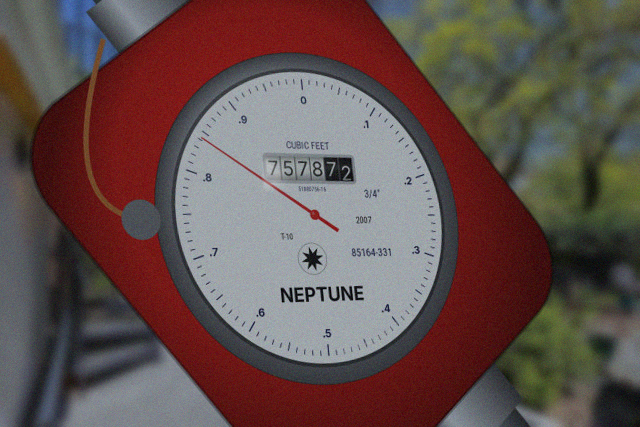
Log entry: 757871.84ft³
